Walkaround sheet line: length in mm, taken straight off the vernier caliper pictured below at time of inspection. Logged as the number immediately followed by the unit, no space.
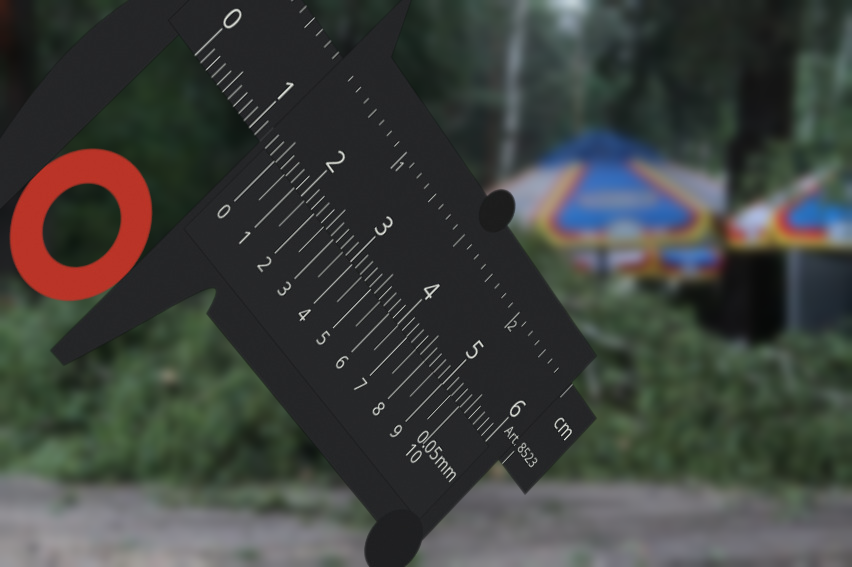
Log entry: 14.8mm
